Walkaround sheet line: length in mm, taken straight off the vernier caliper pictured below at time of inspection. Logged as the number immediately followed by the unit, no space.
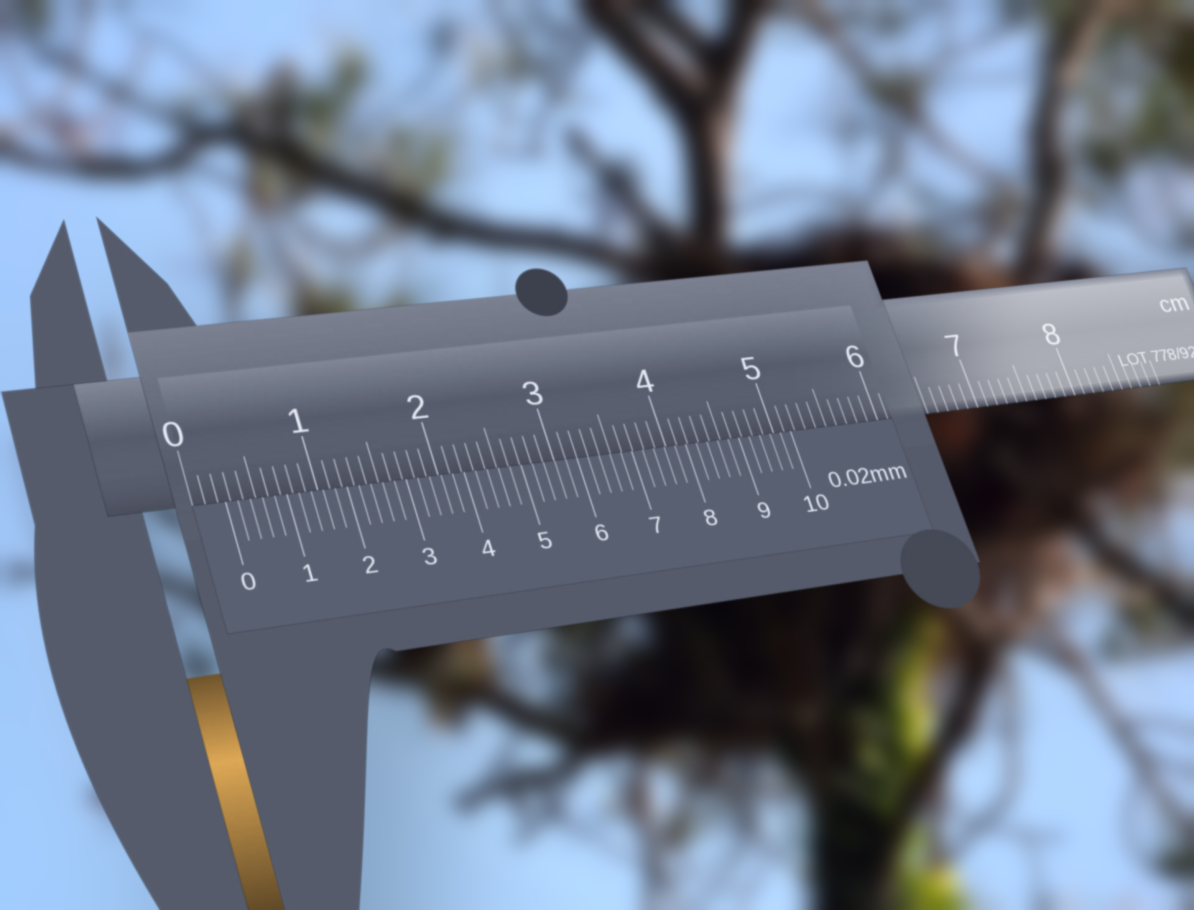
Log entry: 2.6mm
